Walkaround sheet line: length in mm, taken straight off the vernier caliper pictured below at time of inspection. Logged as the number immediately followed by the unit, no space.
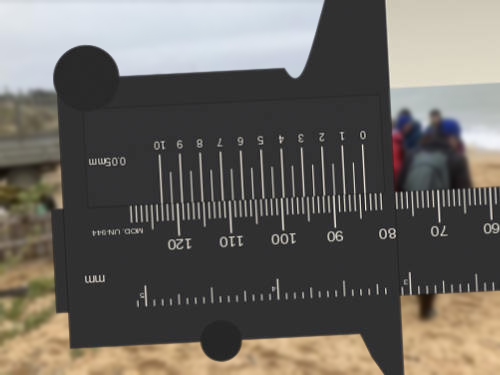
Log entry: 84.0mm
